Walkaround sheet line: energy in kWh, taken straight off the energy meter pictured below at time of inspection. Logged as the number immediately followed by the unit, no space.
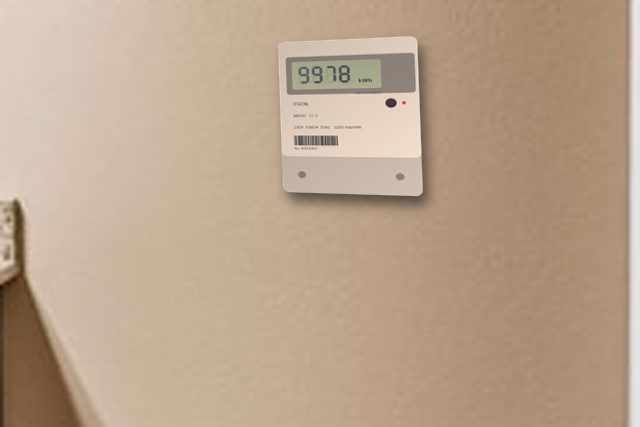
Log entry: 9978kWh
